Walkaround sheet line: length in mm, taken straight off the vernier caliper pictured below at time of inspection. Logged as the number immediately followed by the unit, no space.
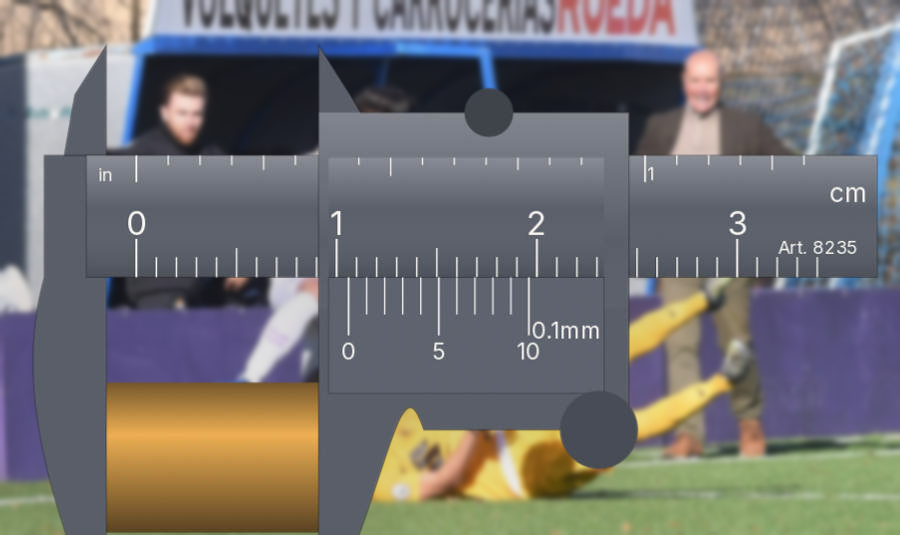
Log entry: 10.6mm
